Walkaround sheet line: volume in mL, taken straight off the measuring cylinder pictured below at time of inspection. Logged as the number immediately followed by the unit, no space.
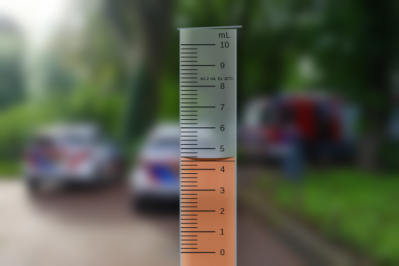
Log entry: 4.4mL
